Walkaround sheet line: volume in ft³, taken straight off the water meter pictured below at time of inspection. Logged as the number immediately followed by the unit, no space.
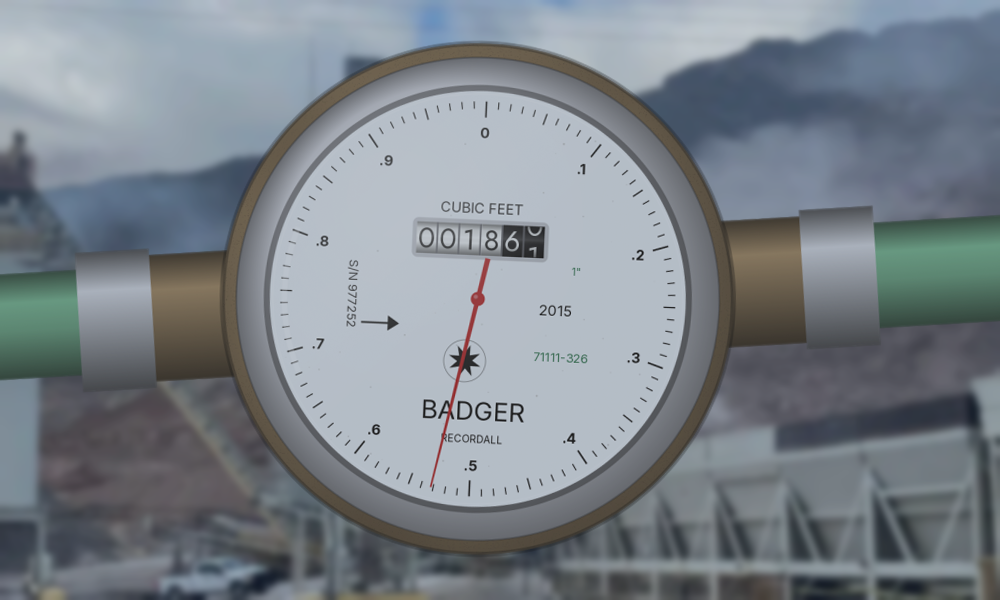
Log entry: 1860.53ft³
